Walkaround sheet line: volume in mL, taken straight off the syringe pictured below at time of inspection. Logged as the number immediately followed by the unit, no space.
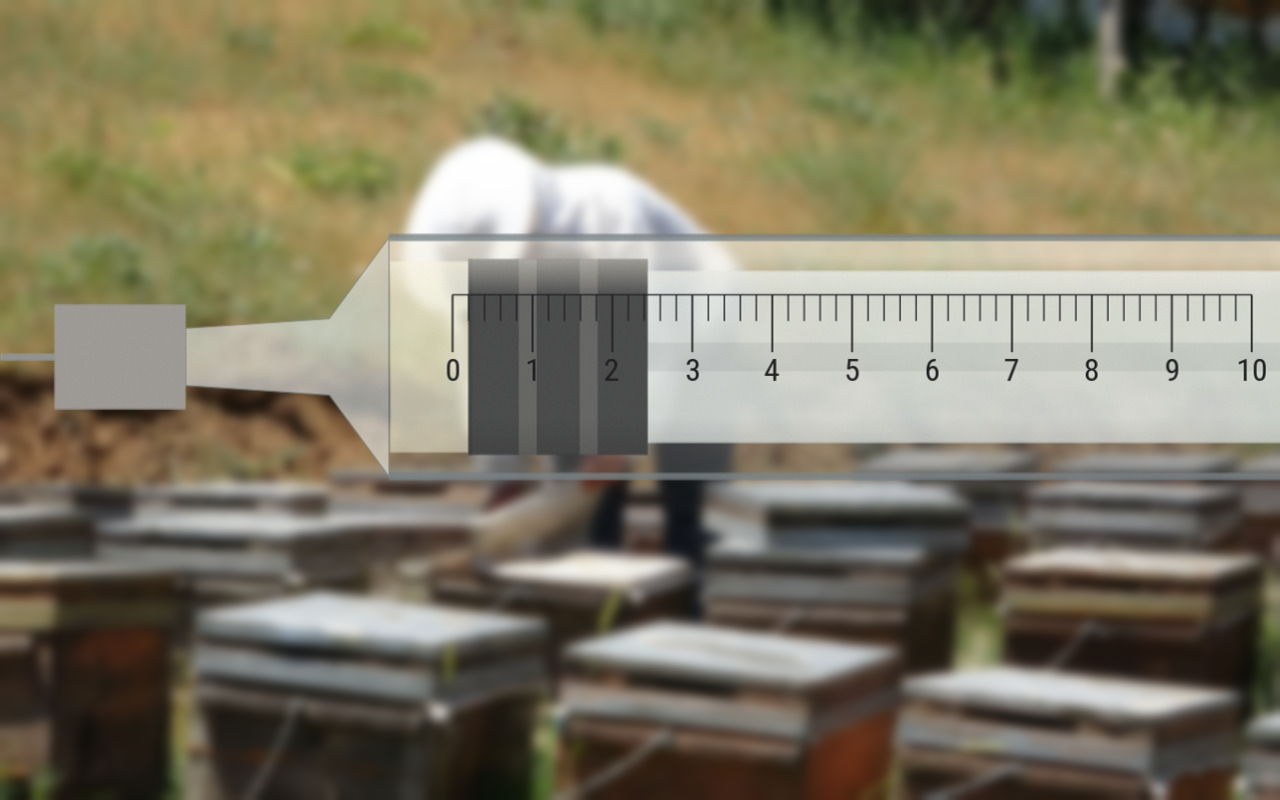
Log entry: 0.2mL
